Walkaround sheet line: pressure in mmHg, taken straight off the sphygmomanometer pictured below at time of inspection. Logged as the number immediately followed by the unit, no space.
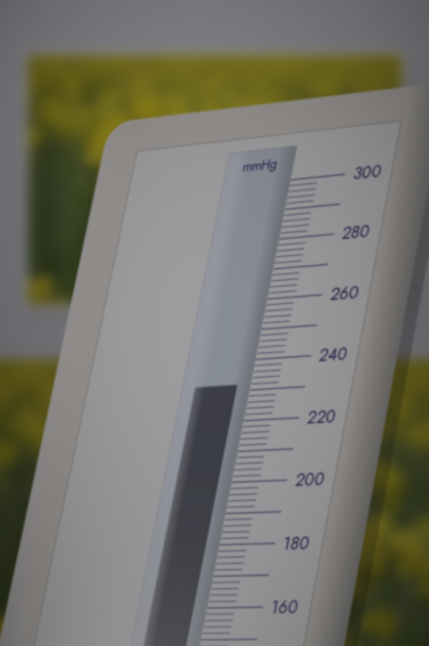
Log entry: 232mmHg
